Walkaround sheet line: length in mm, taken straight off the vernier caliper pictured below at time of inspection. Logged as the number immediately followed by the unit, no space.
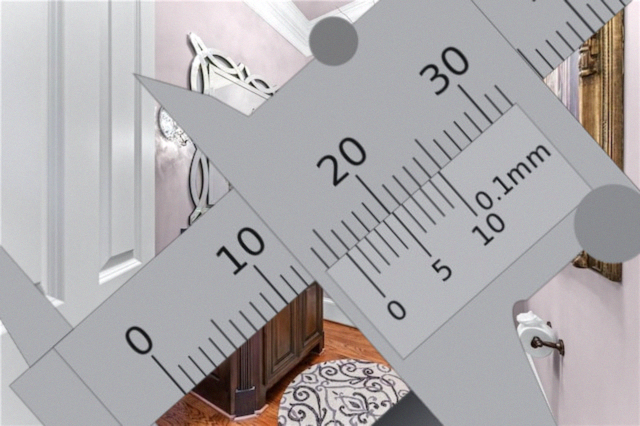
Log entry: 15.7mm
